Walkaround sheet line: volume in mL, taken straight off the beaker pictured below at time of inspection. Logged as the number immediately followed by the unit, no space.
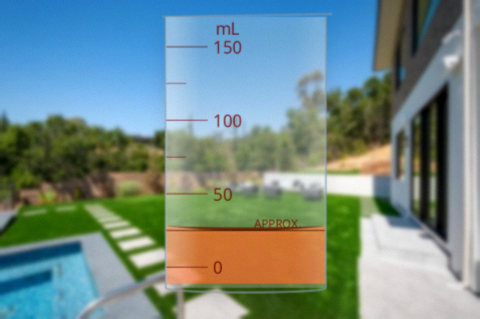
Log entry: 25mL
